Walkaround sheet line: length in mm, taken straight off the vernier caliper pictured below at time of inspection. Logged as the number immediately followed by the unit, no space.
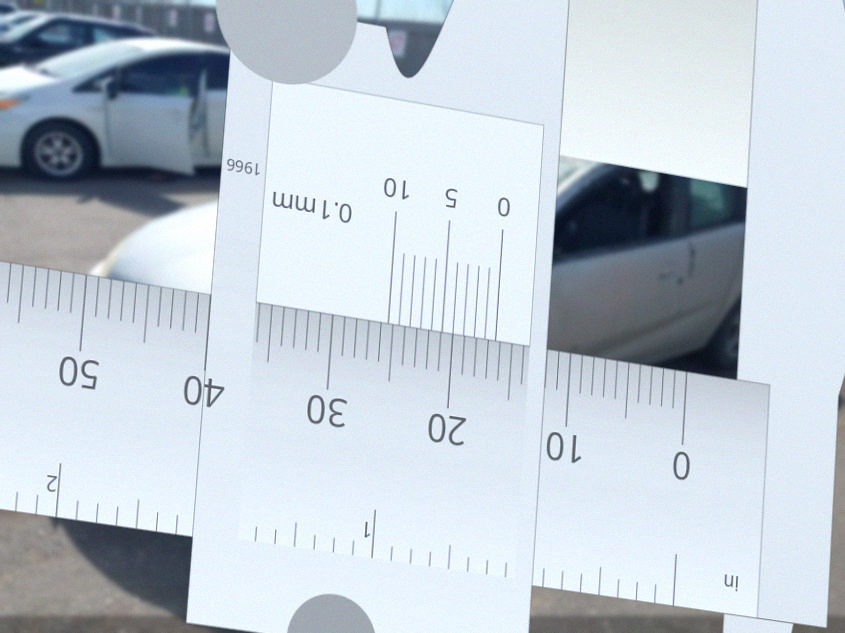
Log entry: 16.4mm
